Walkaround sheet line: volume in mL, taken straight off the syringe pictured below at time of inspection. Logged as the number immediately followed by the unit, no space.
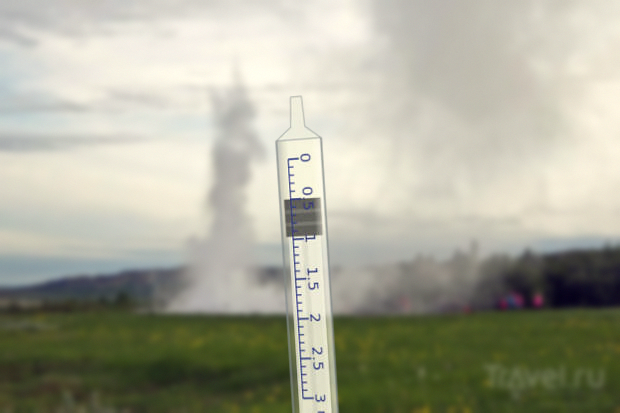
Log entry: 0.5mL
